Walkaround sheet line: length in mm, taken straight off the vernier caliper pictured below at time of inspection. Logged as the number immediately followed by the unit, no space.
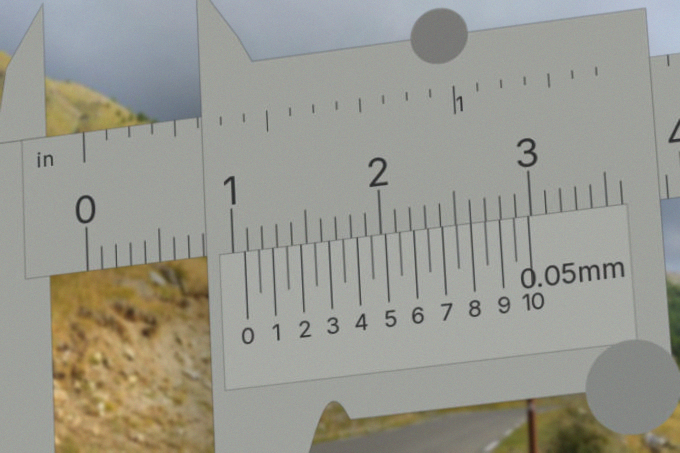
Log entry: 10.8mm
